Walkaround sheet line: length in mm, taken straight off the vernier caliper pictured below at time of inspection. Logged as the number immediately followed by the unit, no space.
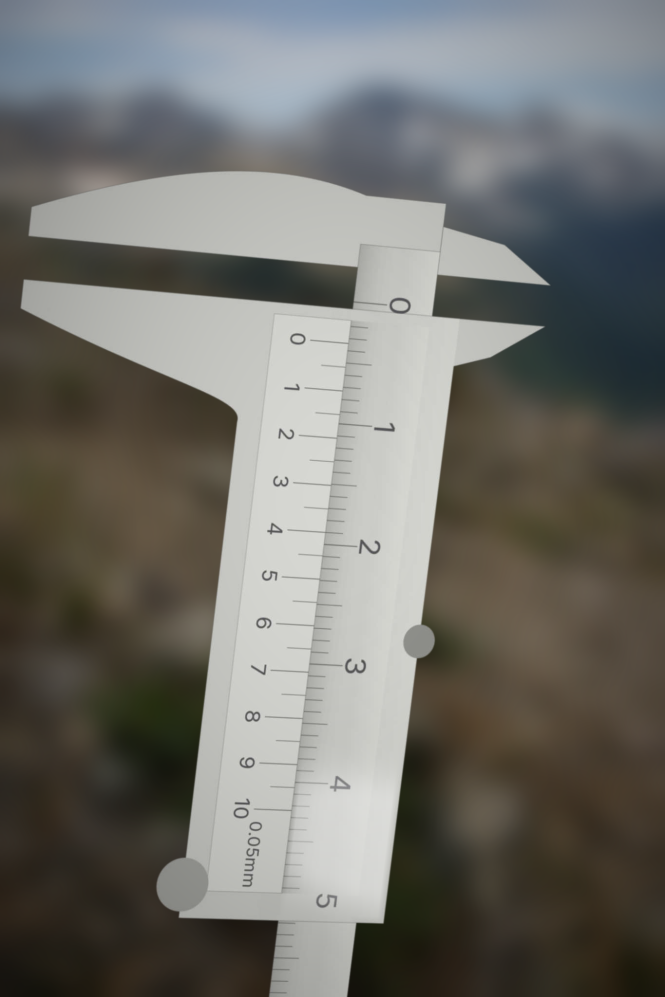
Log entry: 3.4mm
